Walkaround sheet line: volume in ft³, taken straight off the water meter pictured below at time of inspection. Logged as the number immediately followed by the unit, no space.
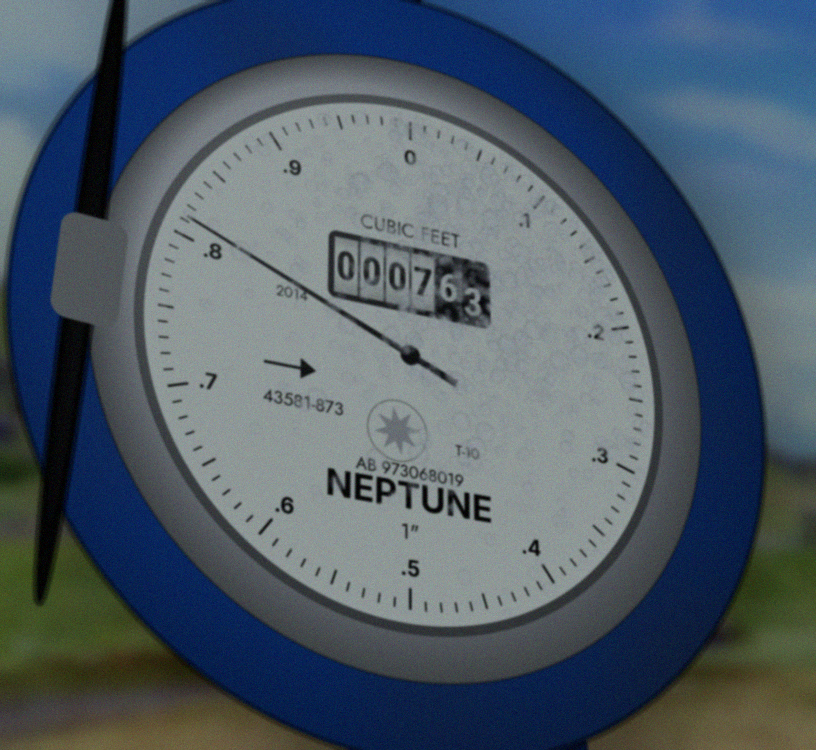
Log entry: 762.81ft³
